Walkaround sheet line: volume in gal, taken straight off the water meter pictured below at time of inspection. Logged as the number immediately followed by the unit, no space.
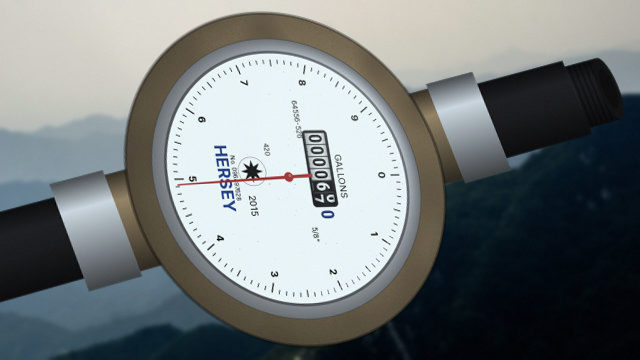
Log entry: 664.9gal
